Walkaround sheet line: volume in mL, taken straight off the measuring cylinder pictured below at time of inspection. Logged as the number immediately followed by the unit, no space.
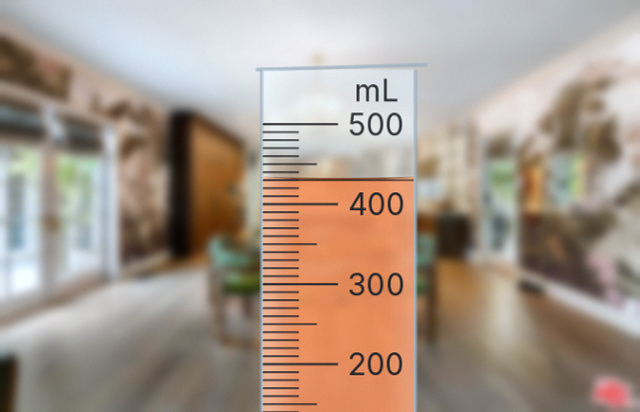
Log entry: 430mL
